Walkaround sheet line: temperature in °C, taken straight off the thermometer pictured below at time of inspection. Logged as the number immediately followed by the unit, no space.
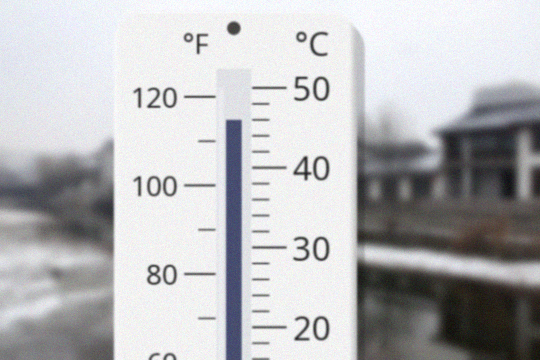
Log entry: 46°C
